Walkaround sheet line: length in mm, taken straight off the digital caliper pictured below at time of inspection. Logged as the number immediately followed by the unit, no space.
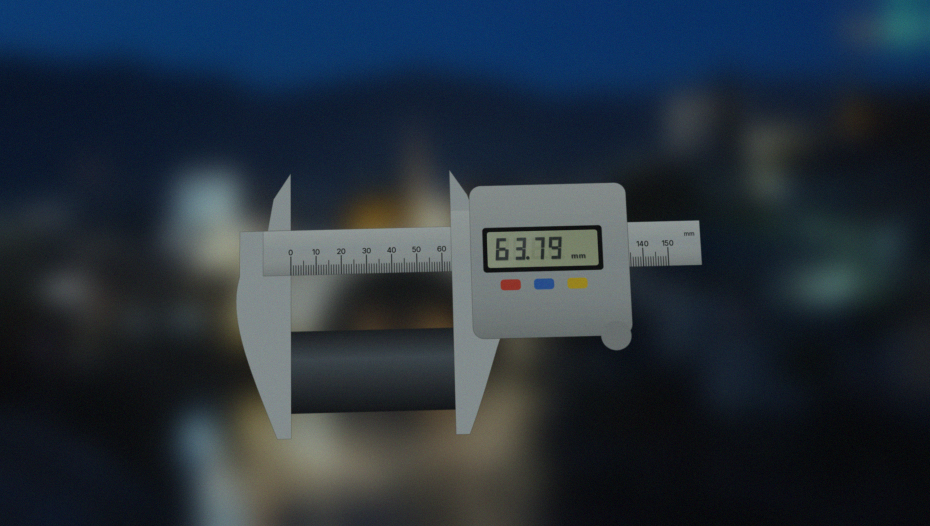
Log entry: 63.79mm
